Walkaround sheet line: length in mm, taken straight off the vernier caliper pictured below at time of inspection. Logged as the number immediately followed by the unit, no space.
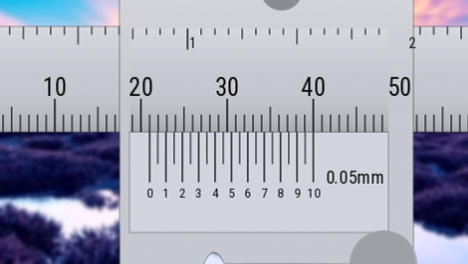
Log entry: 21.0mm
